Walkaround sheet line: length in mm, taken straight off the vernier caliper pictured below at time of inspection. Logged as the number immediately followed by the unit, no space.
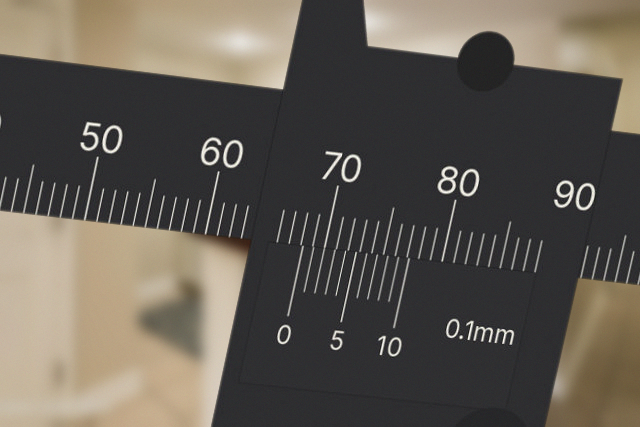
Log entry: 68.2mm
